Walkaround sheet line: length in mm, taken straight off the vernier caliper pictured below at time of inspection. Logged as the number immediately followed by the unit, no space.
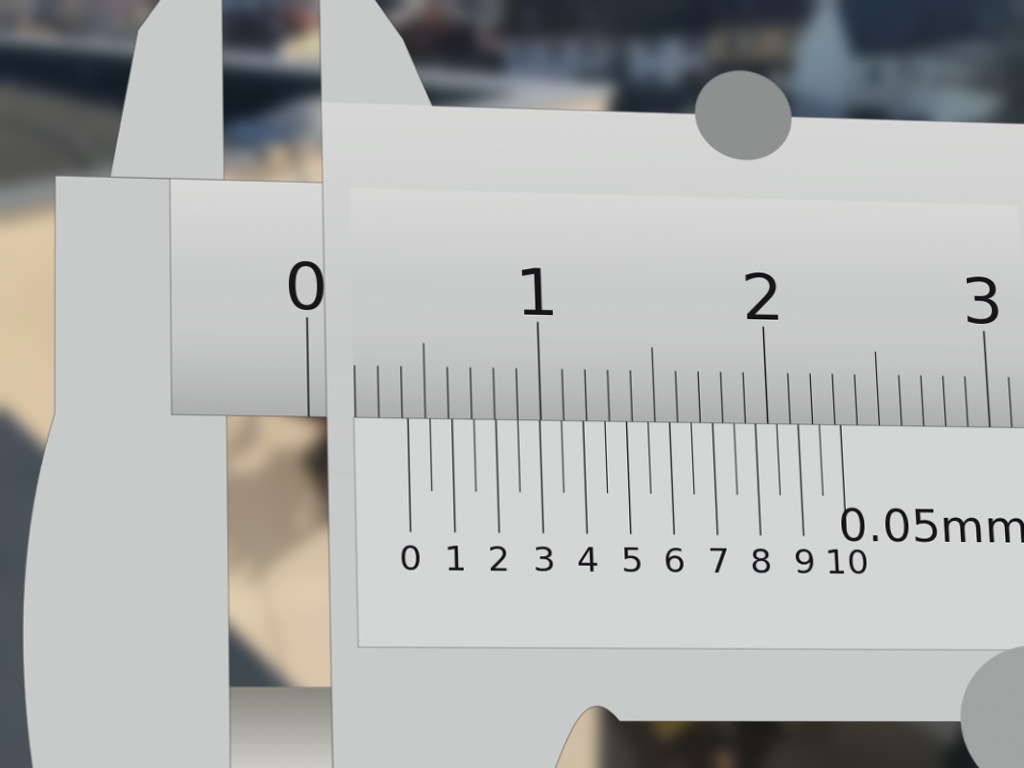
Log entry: 4.25mm
